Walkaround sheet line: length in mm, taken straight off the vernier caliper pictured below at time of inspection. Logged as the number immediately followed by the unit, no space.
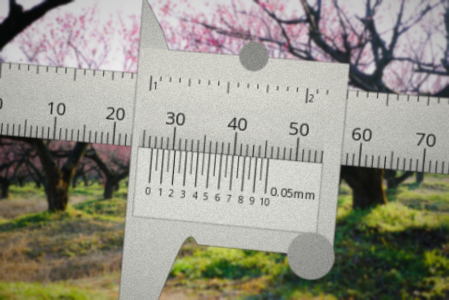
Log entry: 26.5mm
